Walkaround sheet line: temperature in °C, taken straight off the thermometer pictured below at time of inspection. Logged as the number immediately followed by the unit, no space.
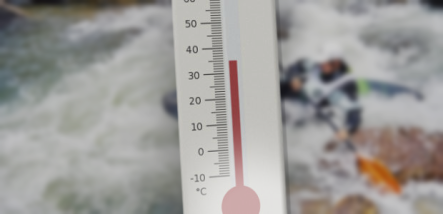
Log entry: 35°C
